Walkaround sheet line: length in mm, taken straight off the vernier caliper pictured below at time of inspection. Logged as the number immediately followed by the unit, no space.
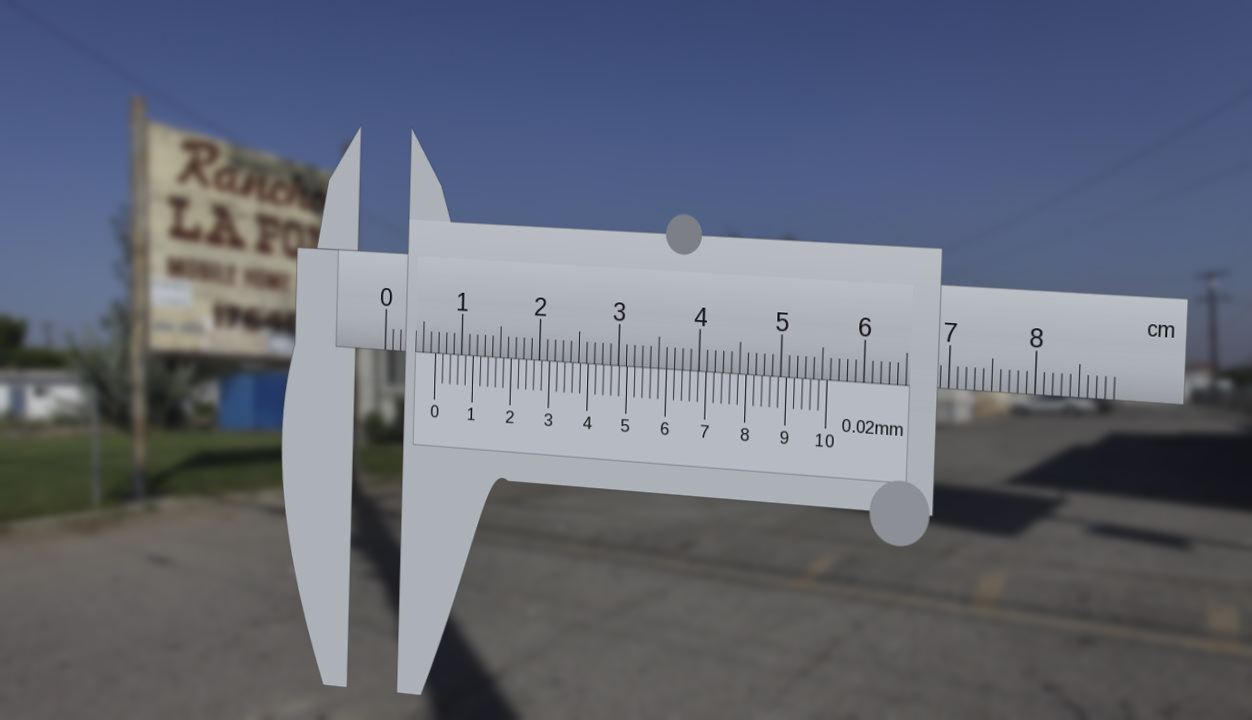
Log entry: 6.6mm
